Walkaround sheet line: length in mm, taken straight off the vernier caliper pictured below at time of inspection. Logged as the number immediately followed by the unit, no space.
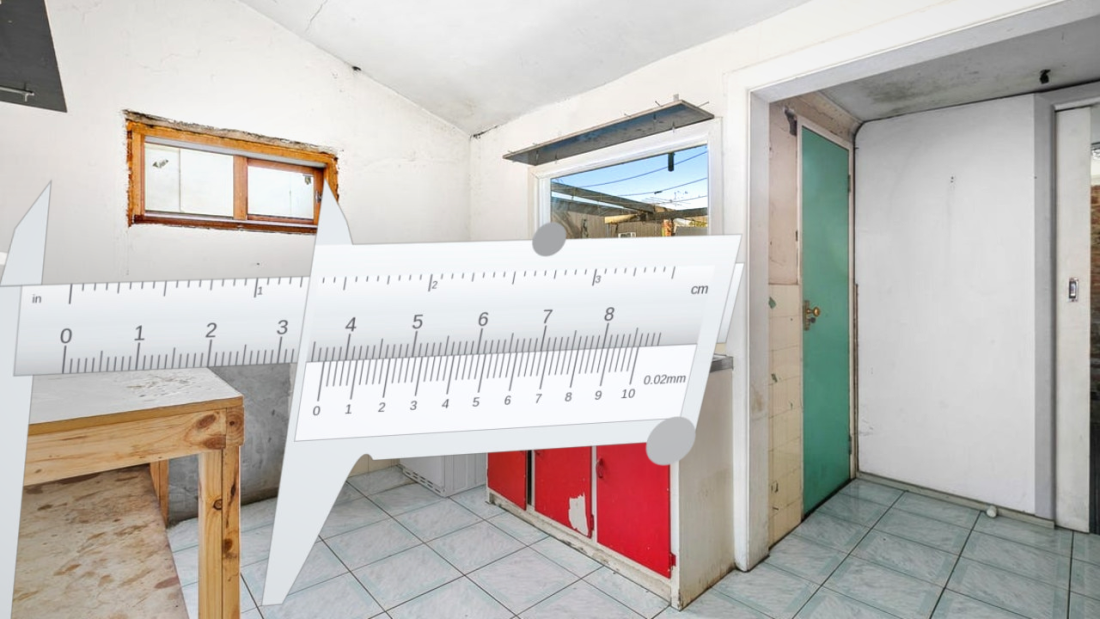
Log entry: 36.8mm
